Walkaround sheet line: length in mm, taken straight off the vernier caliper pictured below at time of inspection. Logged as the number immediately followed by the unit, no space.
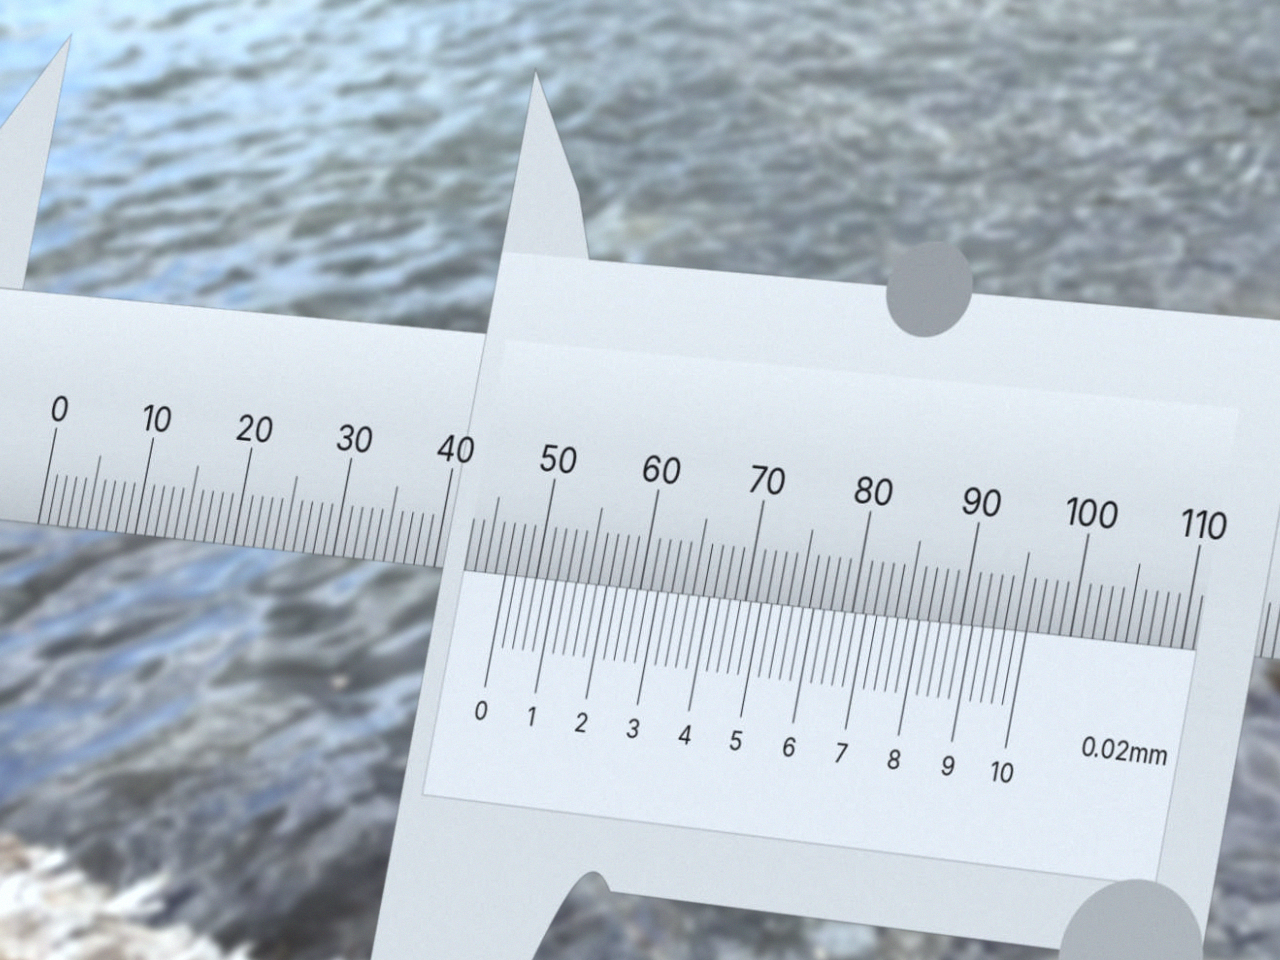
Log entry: 47.0mm
